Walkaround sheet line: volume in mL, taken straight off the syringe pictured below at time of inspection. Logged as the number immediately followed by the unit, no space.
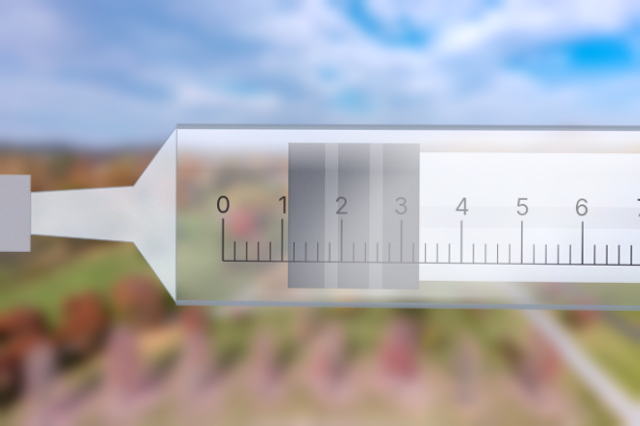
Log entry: 1.1mL
